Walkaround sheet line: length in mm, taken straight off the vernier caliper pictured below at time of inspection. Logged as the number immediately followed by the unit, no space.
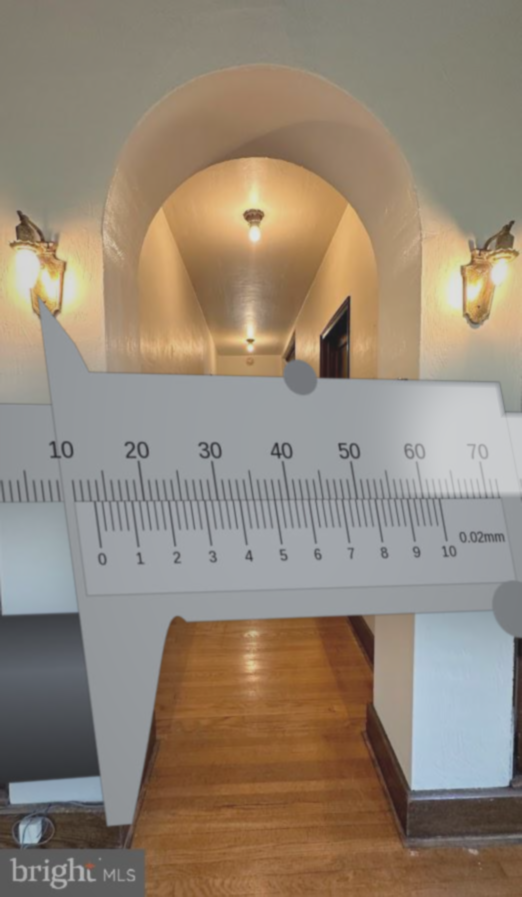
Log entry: 13.5mm
